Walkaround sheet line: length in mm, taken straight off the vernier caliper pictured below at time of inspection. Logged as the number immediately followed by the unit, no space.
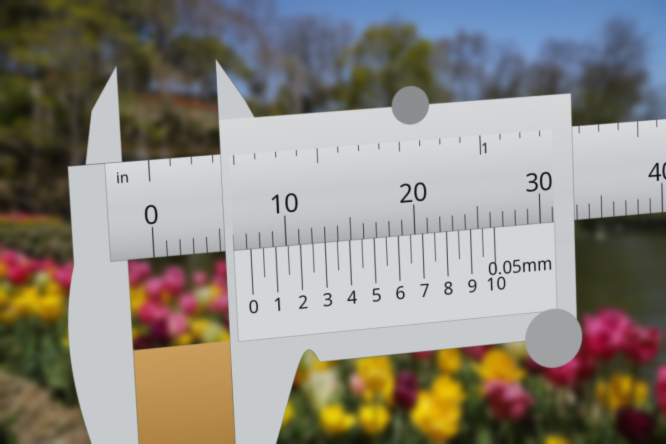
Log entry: 7.3mm
